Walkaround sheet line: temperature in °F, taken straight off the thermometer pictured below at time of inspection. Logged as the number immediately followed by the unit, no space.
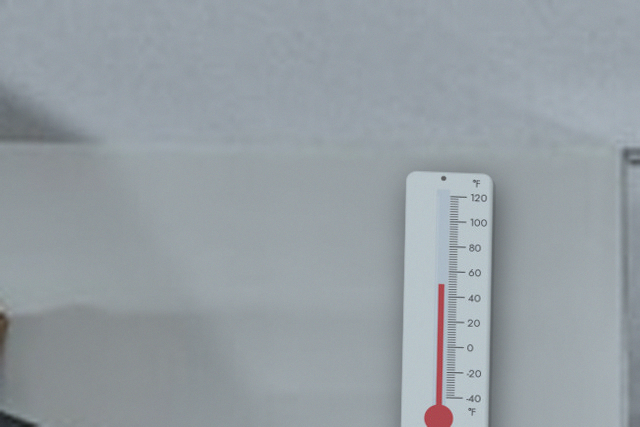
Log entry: 50°F
